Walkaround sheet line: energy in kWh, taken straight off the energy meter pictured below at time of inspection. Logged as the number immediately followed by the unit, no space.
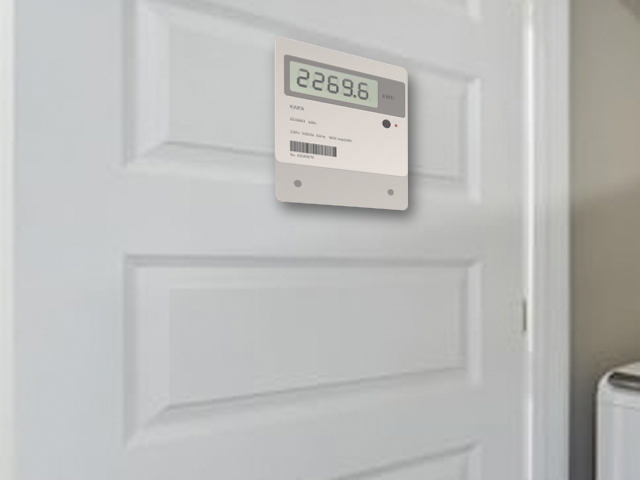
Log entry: 2269.6kWh
